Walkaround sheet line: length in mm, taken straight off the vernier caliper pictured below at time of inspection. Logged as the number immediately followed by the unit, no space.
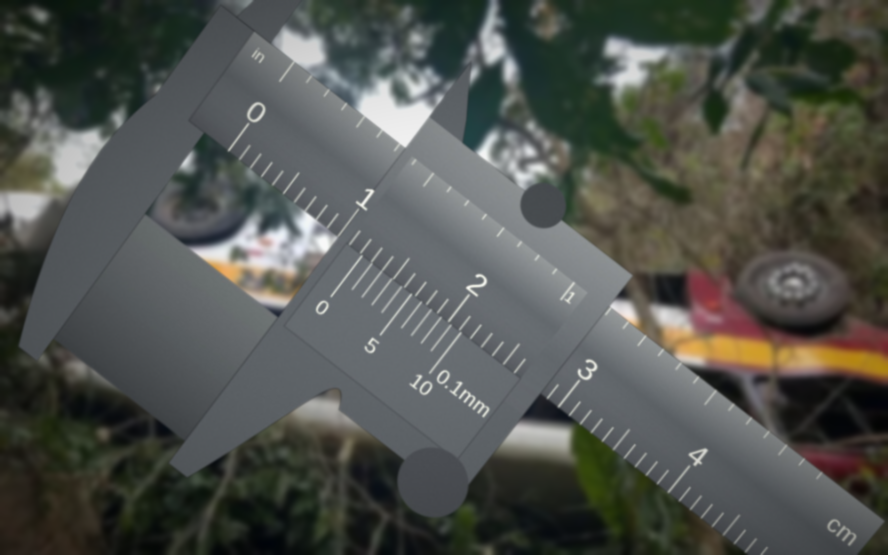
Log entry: 12.2mm
